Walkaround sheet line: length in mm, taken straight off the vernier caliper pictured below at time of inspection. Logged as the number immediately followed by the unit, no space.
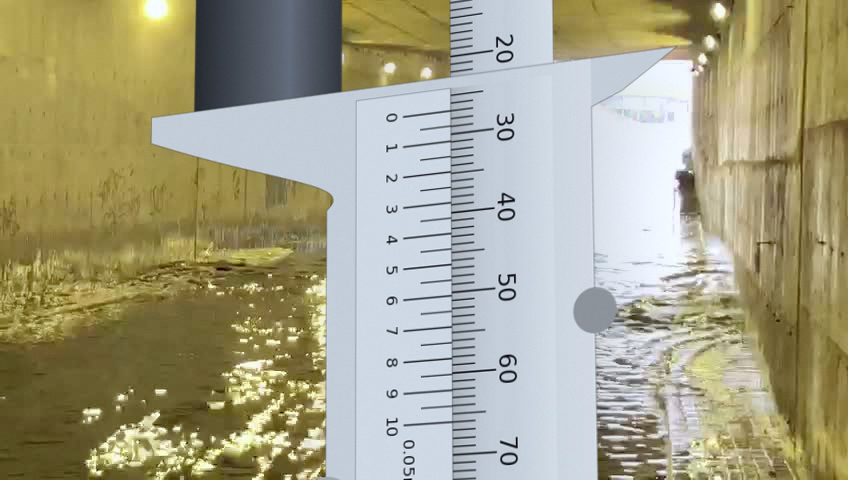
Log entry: 27.0mm
